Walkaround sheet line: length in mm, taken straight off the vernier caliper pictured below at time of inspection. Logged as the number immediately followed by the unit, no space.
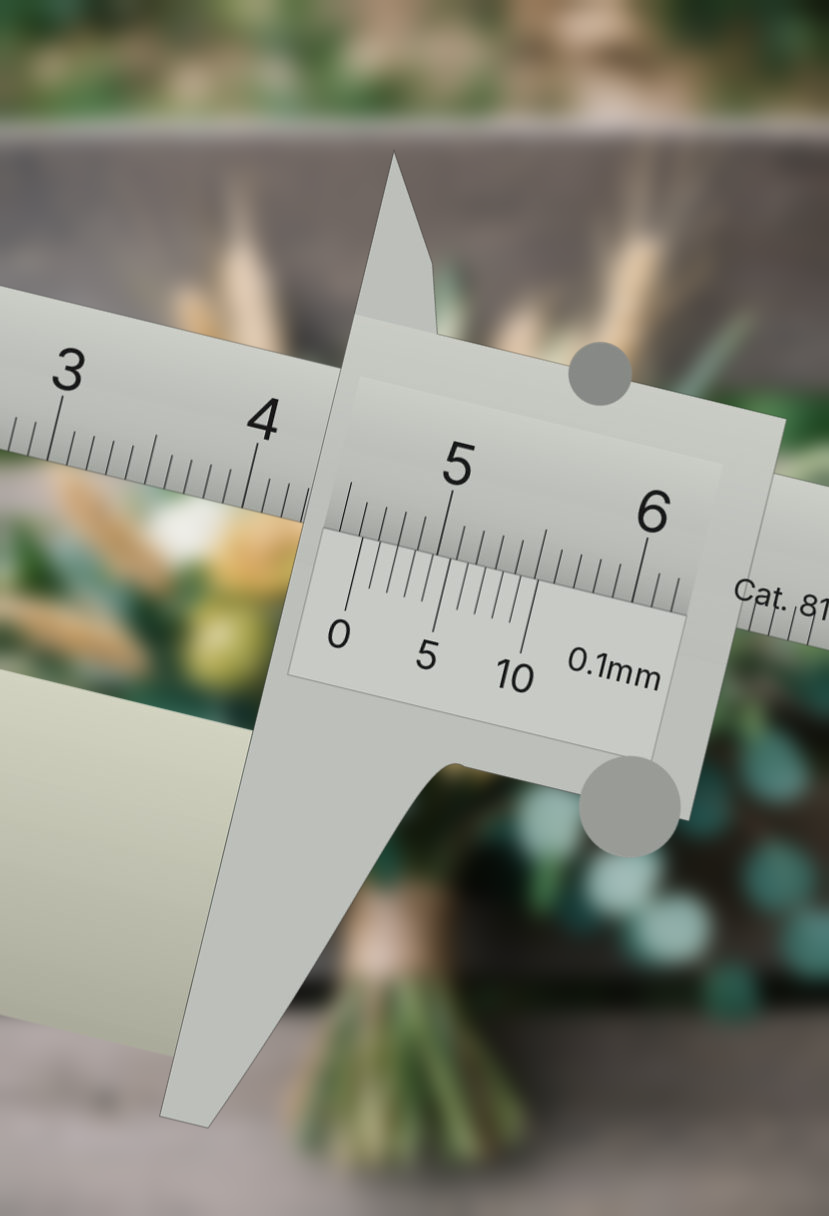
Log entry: 46.2mm
